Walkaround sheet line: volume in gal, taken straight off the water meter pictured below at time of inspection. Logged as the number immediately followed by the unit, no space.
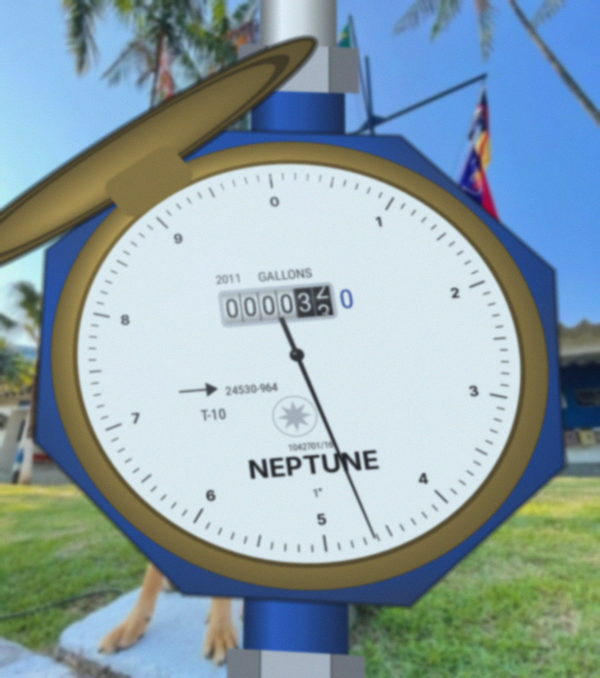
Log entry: 324.6gal
